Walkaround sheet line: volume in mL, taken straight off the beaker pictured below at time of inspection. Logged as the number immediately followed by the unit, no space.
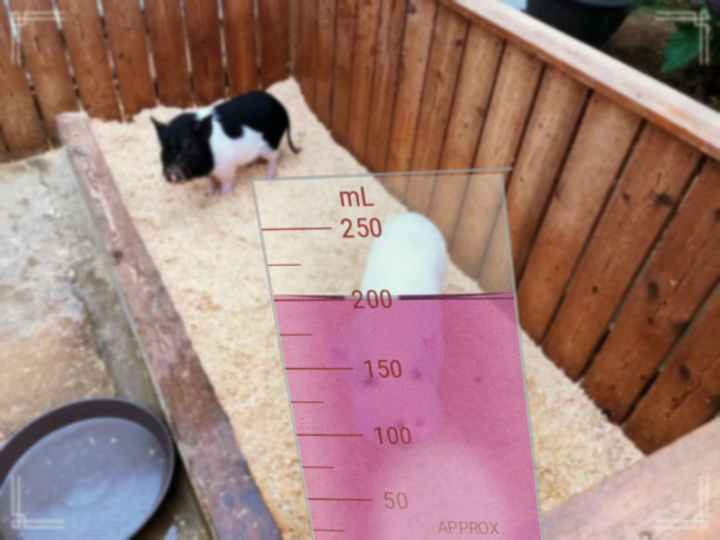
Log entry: 200mL
